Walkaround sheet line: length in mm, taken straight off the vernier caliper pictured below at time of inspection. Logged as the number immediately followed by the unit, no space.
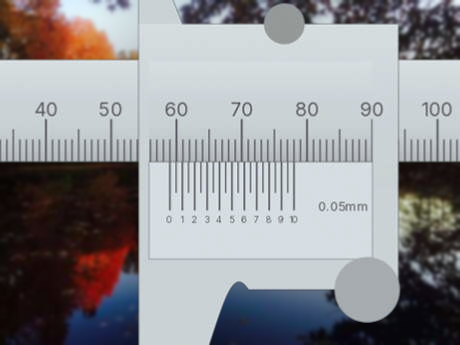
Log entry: 59.0mm
